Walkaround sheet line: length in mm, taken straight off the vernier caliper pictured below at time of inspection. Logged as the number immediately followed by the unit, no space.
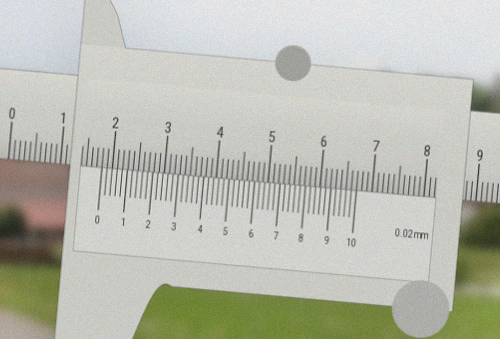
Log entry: 18.0mm
